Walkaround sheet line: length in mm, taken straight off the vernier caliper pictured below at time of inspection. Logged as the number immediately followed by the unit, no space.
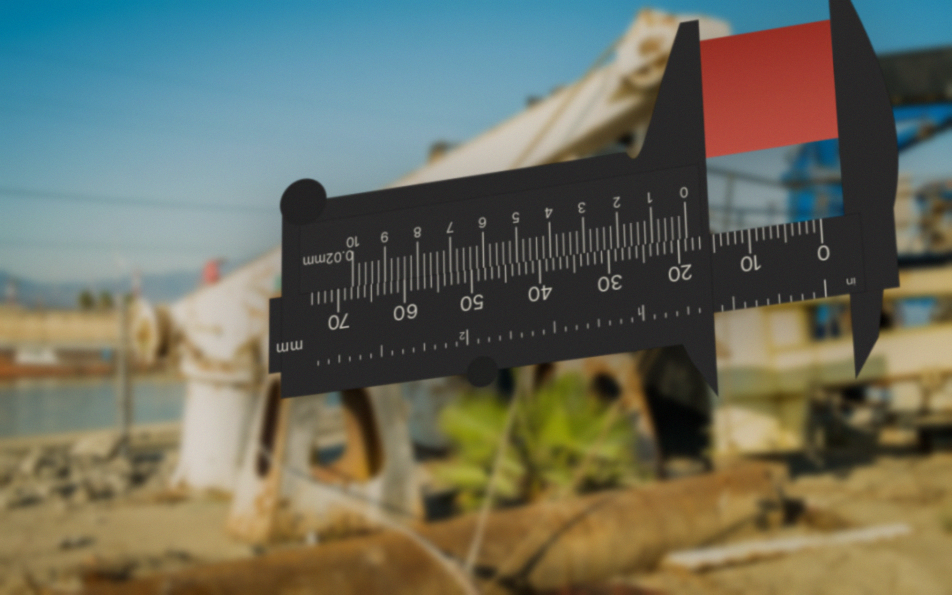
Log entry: 18.8mm
